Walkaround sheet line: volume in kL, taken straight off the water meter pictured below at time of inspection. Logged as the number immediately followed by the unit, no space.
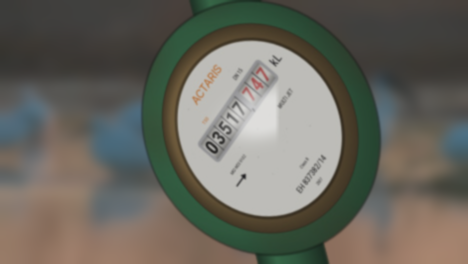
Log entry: 3517.747kL
